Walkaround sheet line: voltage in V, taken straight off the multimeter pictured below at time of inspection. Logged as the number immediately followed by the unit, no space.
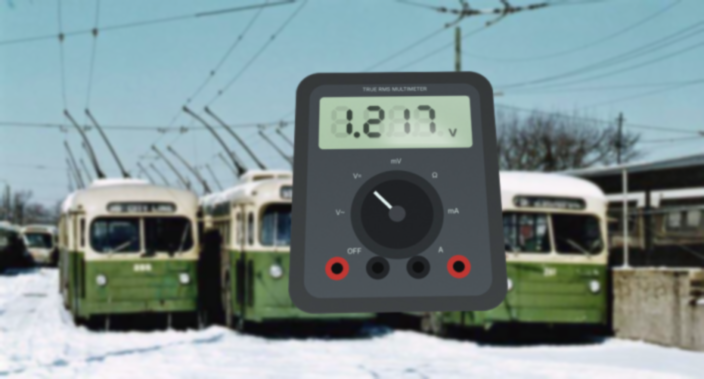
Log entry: 1.217V
